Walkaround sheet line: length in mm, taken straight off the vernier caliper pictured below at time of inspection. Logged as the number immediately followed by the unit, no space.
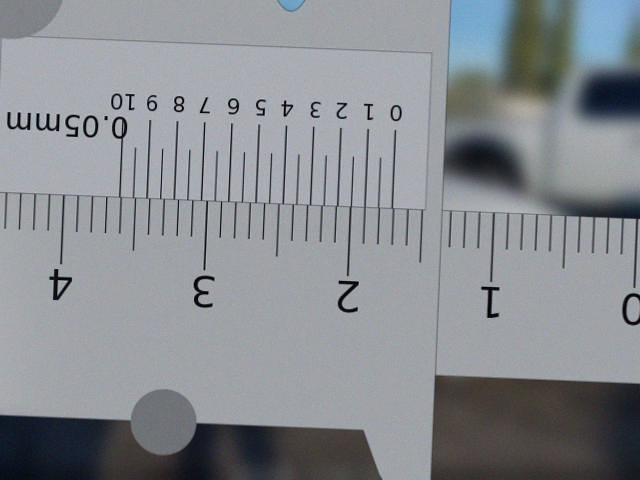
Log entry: 17.1mm
